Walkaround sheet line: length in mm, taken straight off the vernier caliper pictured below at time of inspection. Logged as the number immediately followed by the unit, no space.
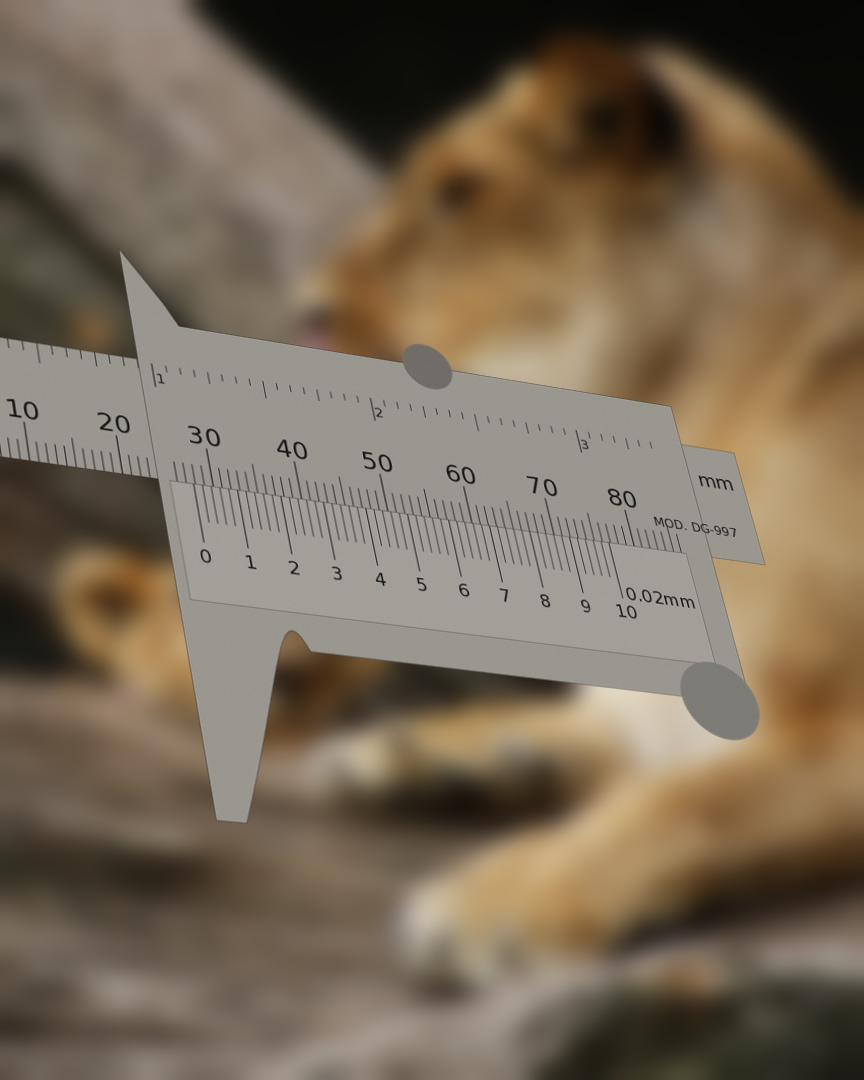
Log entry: 27.8mm
